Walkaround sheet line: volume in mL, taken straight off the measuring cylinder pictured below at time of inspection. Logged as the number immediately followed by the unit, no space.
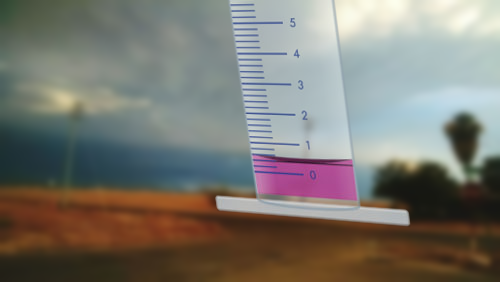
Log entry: 0.4mL
